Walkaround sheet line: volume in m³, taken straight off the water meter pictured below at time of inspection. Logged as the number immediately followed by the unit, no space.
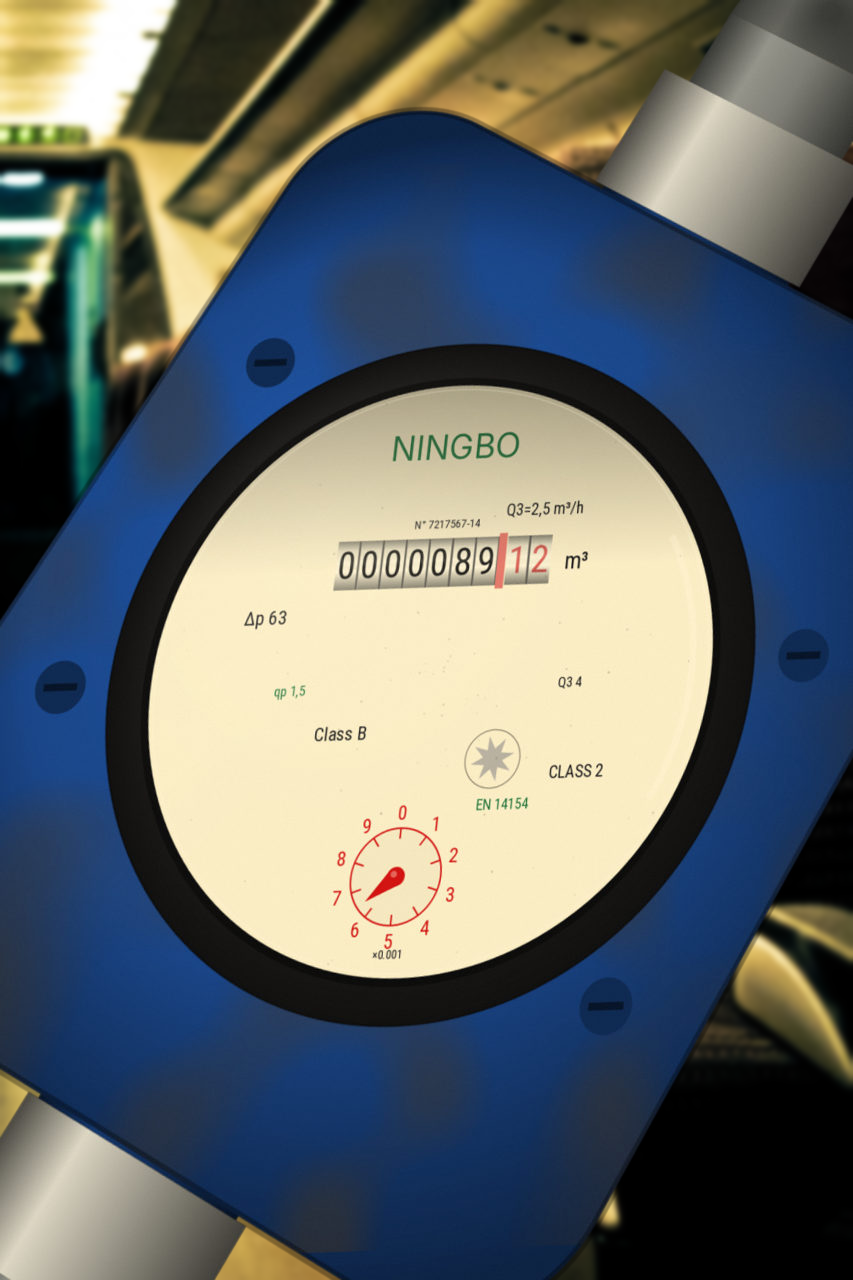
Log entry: 89.126m³
